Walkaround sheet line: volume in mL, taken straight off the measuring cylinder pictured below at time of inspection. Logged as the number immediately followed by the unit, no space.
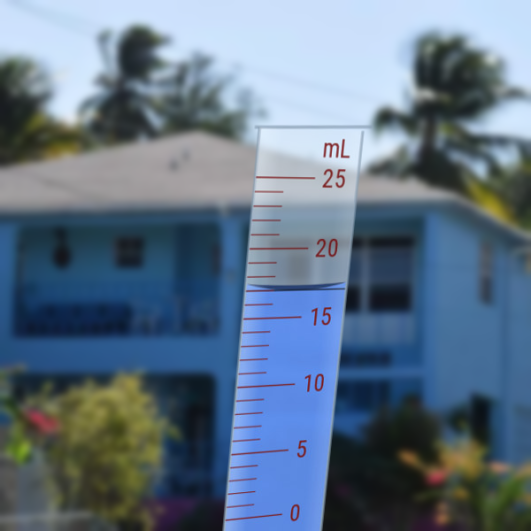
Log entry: 17mL
